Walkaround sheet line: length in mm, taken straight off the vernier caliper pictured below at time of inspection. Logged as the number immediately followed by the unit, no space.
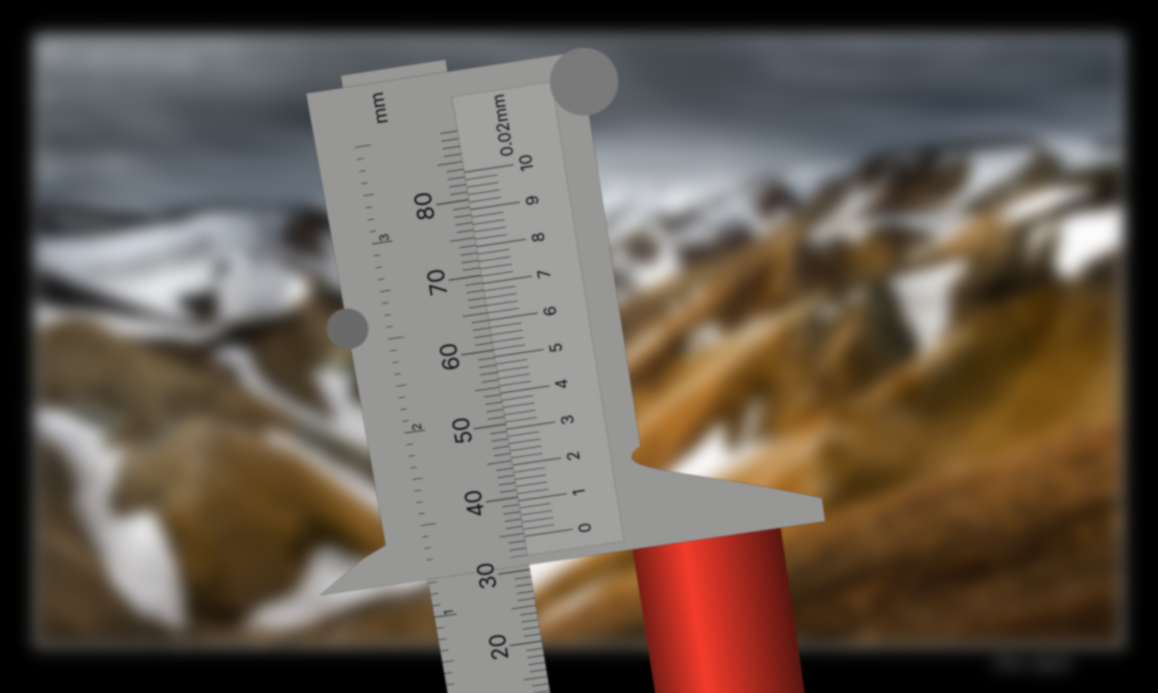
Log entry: 34.6mm
